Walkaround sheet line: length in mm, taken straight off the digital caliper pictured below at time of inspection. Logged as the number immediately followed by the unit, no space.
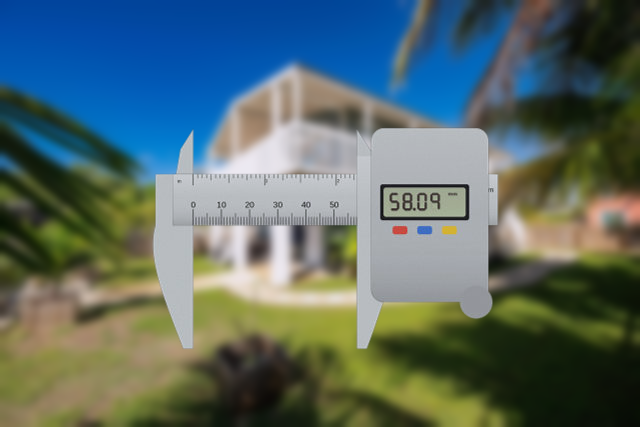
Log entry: 58.09mm
